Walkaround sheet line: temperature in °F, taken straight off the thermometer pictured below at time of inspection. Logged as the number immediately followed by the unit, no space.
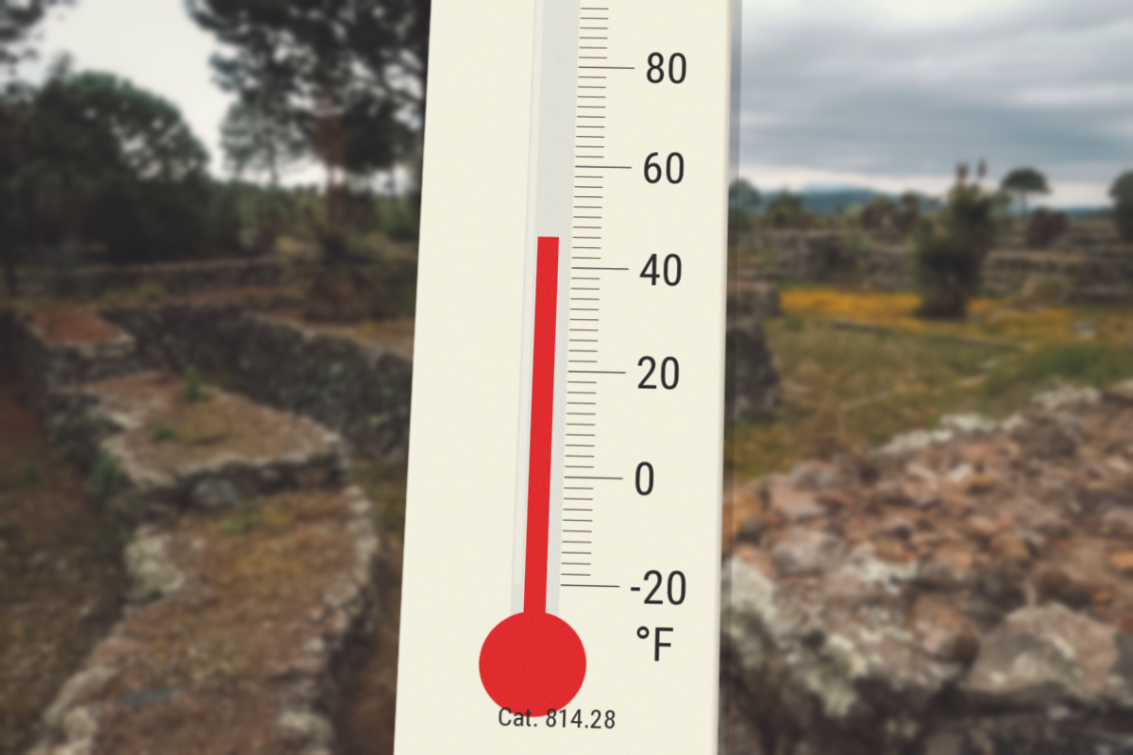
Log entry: 46°F
